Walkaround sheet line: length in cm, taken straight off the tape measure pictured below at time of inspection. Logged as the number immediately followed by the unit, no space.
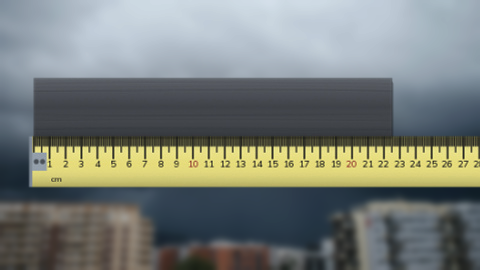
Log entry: 22.5cm
